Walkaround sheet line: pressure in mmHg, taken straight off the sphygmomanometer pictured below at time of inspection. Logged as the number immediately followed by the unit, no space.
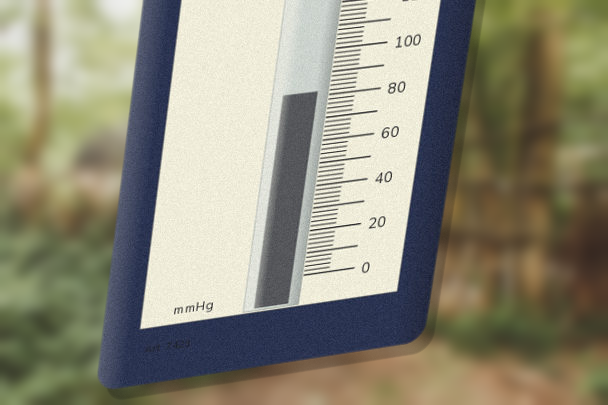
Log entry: 82mmHg
